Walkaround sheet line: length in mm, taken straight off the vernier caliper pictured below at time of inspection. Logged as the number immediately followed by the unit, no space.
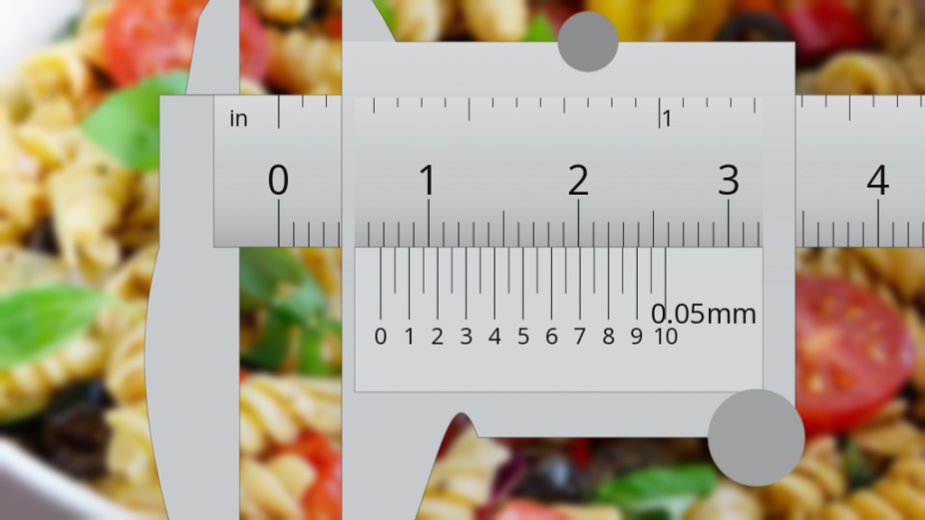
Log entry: 6.8mm
